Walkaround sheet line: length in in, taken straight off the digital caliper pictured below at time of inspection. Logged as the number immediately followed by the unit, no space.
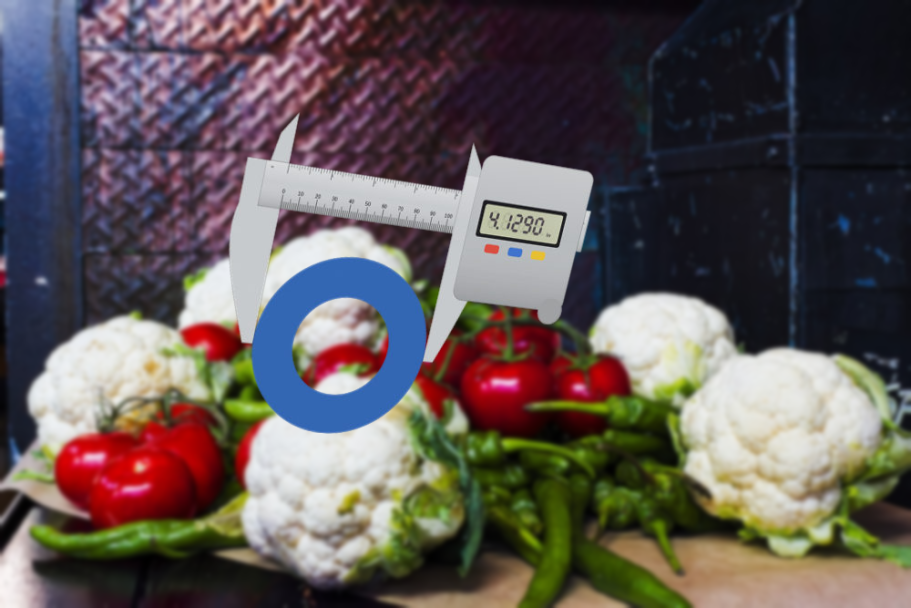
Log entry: 4.1290in
